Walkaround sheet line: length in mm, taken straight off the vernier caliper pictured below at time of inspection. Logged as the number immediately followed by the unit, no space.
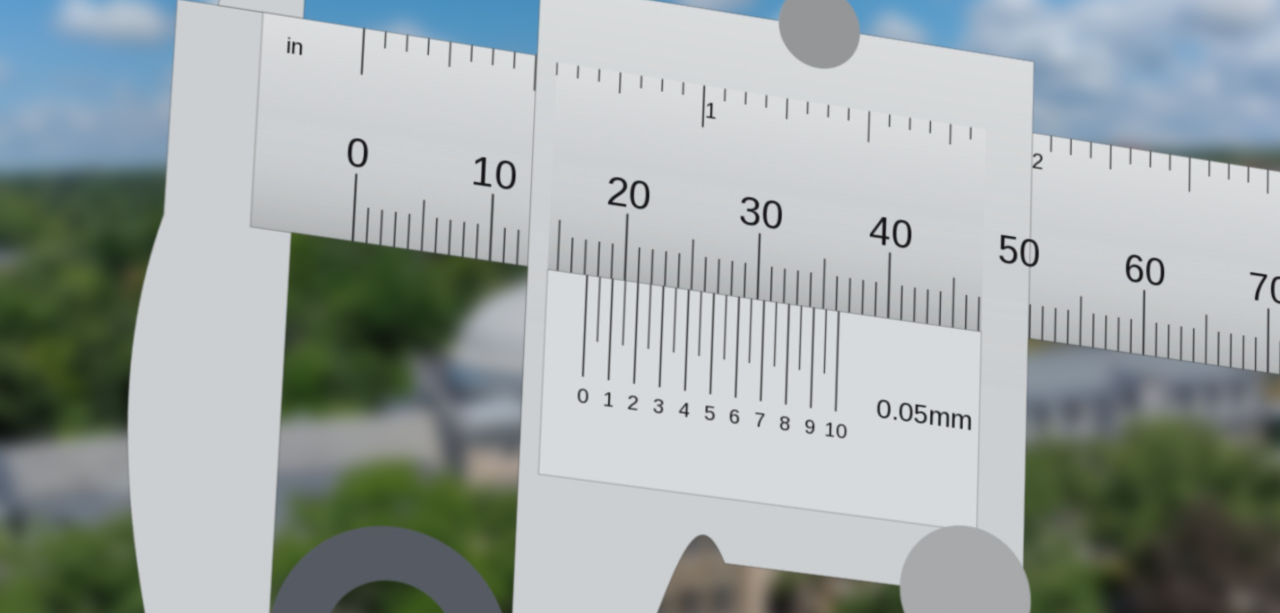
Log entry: 17.2mm
